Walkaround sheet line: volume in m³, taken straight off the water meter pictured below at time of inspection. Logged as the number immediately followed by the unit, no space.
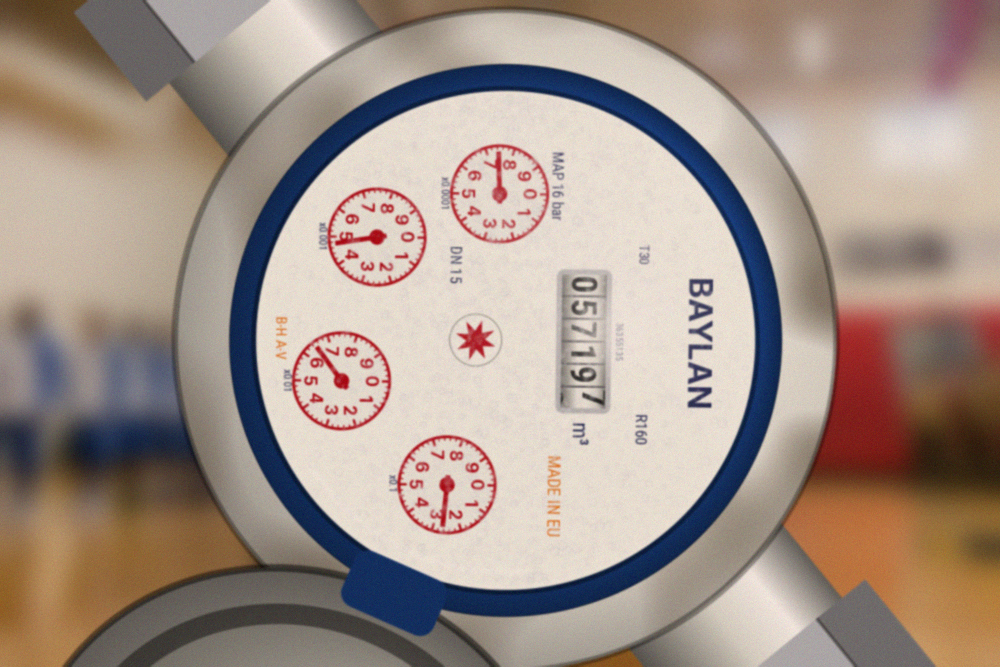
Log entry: 57197.2647m³
